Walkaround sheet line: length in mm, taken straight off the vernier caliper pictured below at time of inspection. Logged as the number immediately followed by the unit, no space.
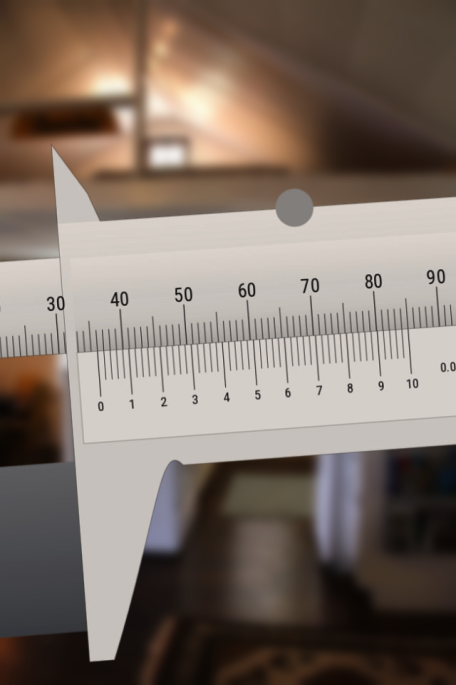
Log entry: 36.0mm
